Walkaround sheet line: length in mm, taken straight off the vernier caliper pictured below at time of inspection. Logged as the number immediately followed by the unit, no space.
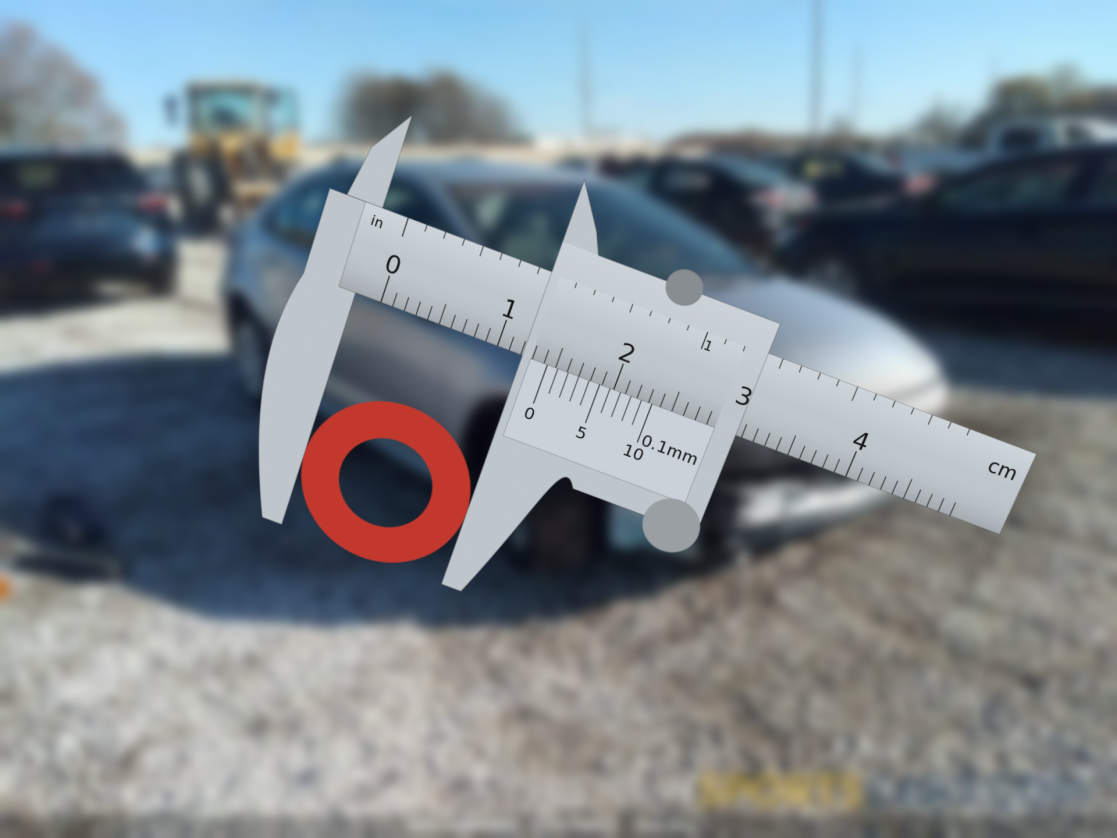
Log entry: 14.3mm
